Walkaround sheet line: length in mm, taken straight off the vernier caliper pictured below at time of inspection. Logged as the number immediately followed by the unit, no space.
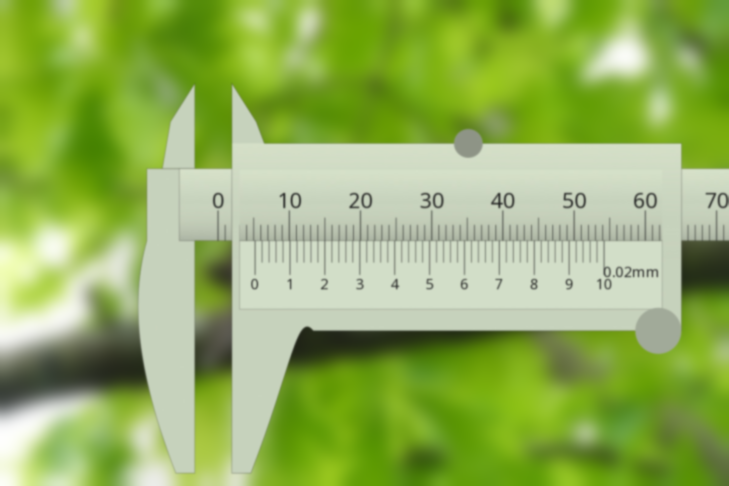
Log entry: 5.2mm
